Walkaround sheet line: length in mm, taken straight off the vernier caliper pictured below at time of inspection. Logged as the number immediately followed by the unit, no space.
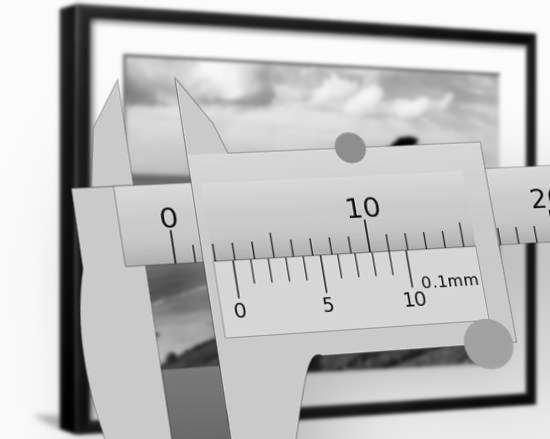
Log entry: 2.9mm
